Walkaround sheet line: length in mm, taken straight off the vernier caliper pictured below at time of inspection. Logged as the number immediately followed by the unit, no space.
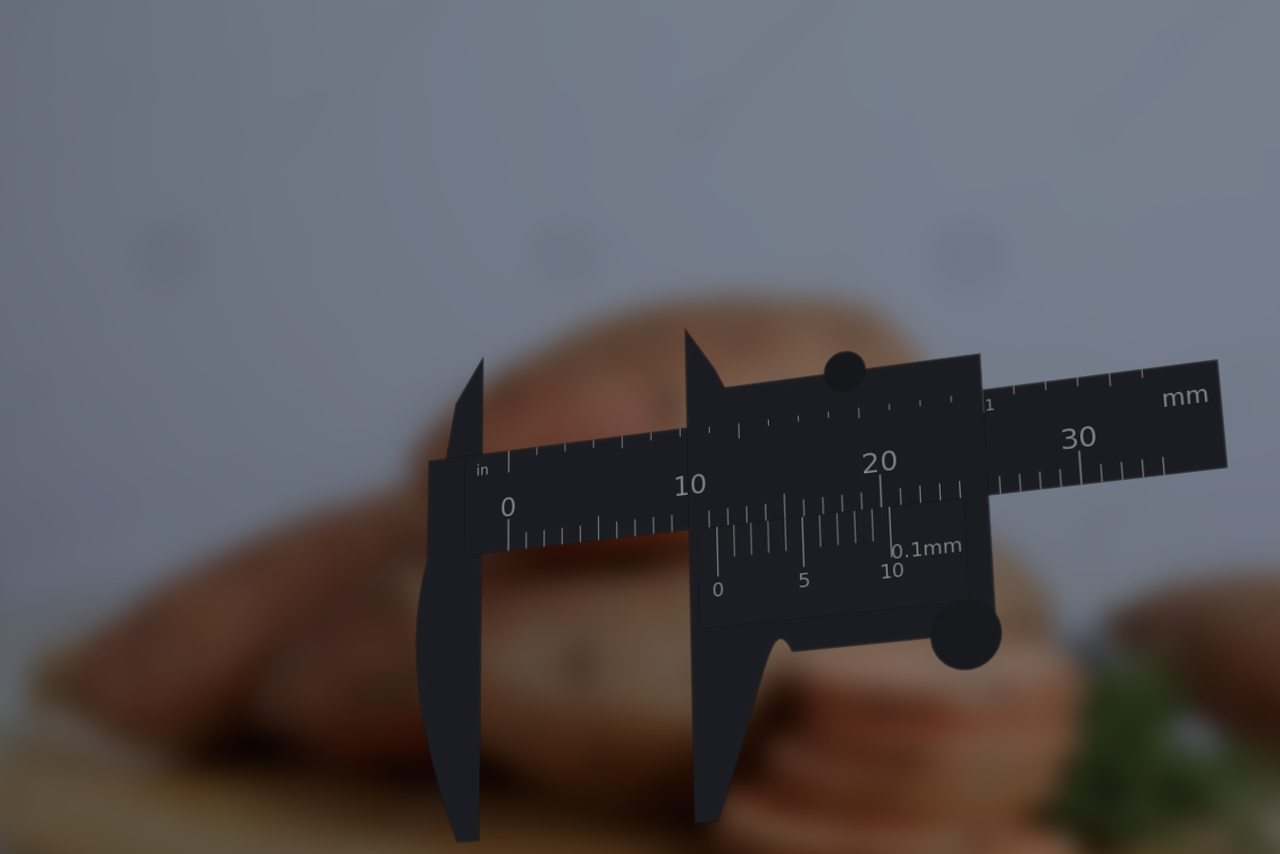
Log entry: 11.4mm
